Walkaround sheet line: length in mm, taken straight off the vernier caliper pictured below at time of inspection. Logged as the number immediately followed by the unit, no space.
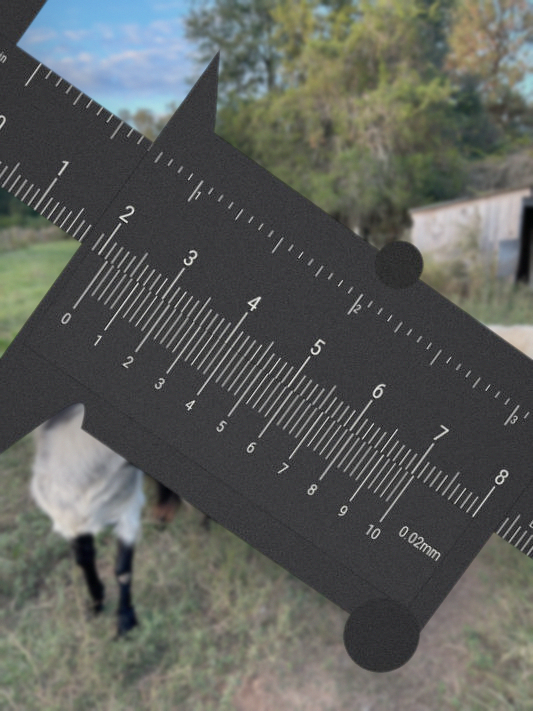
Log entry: 21.4mm
